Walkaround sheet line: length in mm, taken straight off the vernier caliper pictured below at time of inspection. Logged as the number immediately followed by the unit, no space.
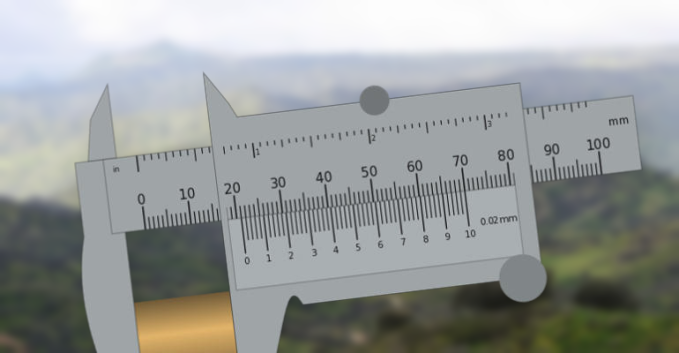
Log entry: 21.0mm
